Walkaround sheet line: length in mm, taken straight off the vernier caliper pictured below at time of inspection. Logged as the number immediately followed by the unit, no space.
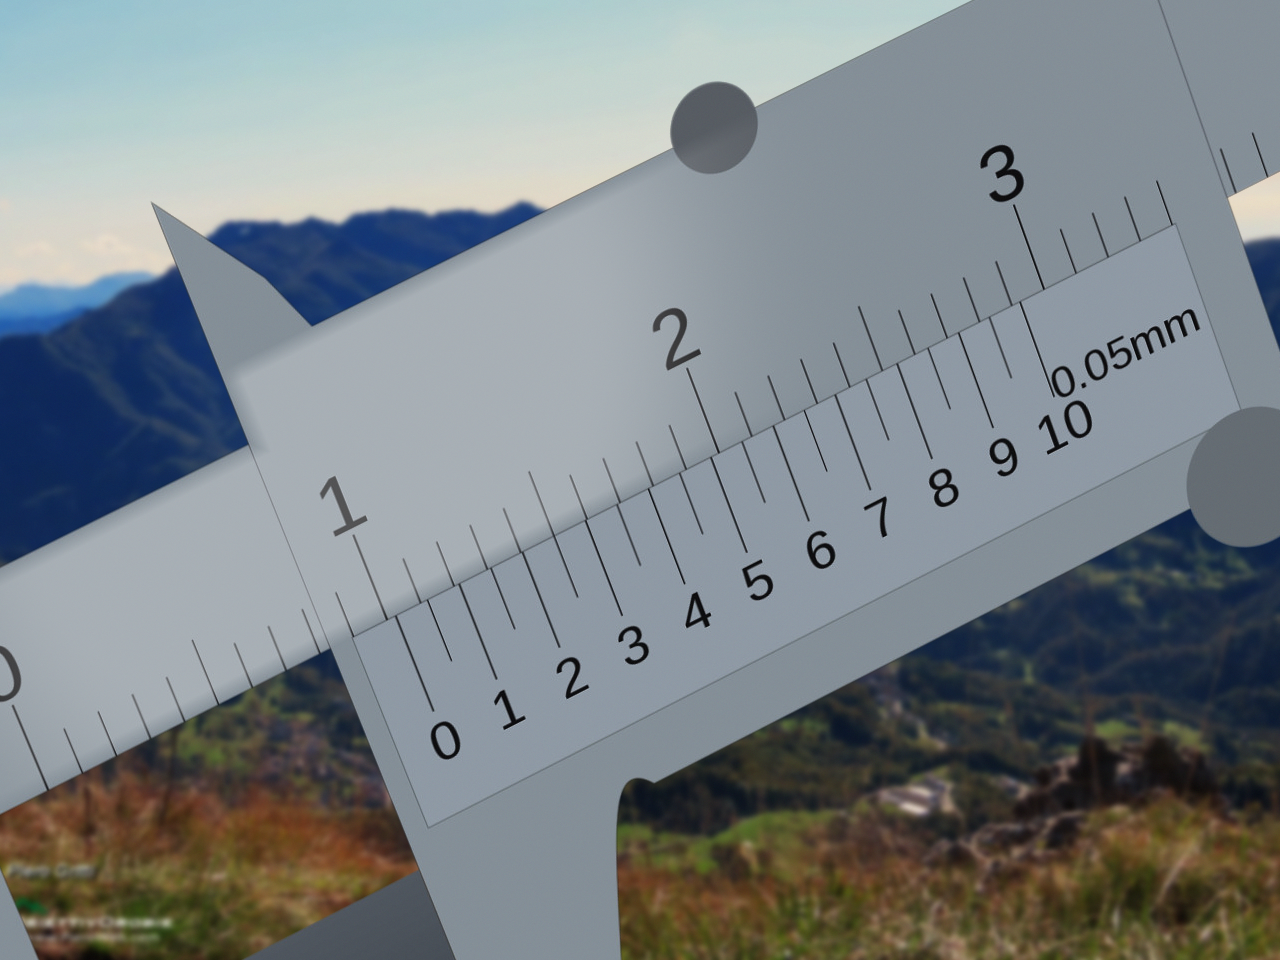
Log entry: 10.25mm
